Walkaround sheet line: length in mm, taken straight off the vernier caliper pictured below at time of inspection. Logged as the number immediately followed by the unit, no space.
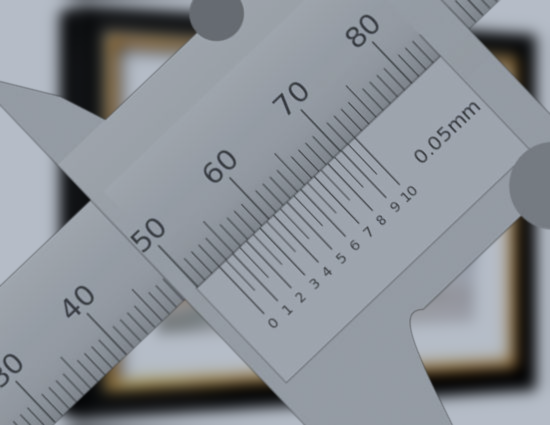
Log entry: 53.0mm
